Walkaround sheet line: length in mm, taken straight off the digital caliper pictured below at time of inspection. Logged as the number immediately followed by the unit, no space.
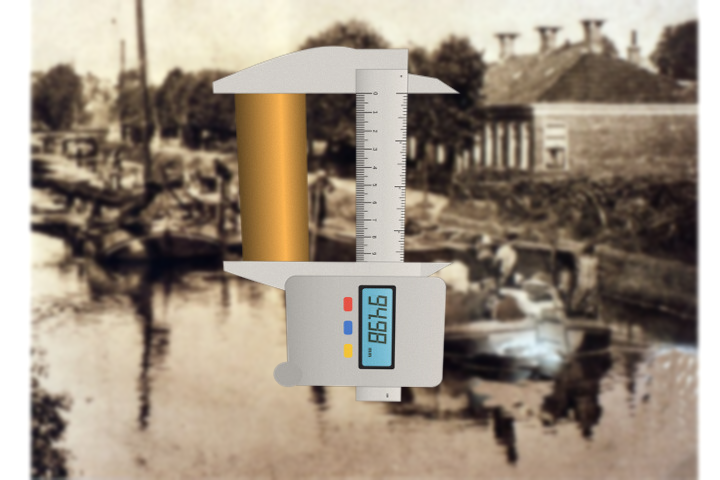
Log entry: 94.98mm
